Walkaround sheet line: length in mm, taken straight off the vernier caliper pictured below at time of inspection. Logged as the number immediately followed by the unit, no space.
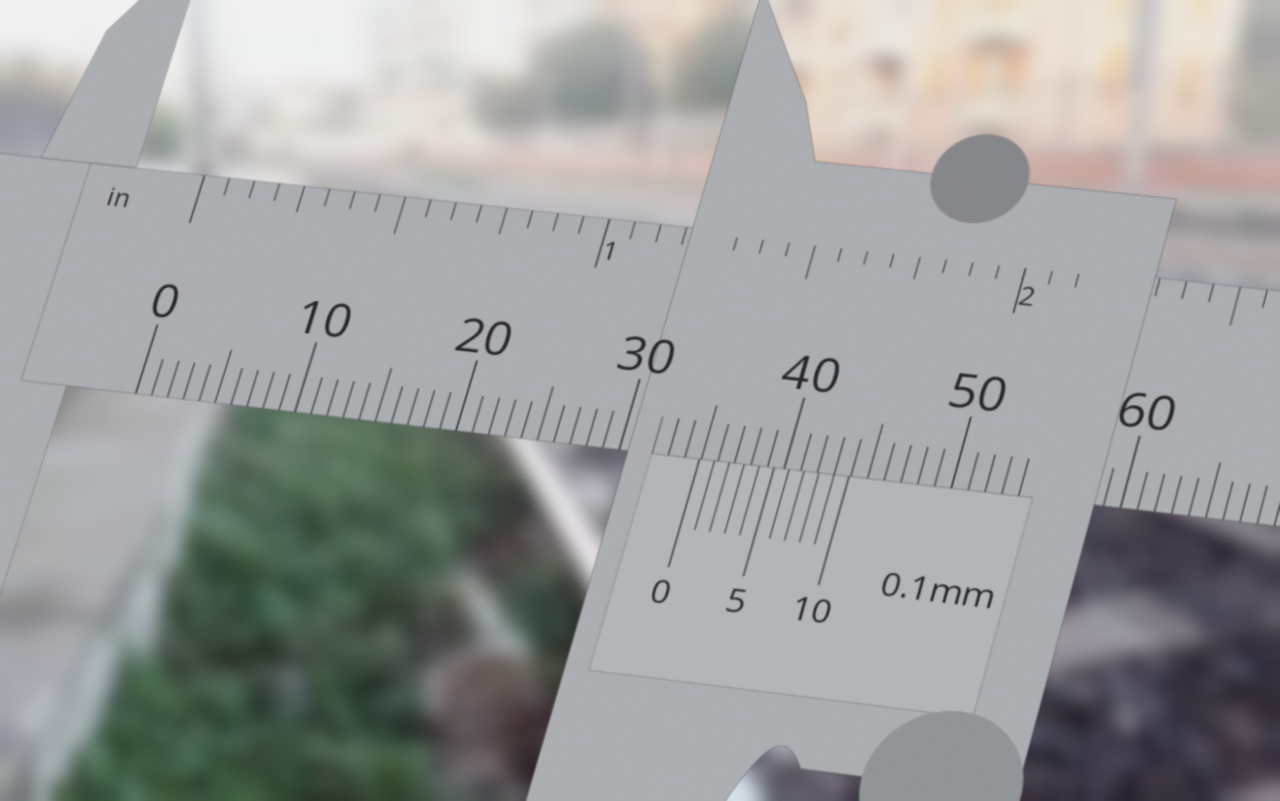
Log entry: 34.9mm
